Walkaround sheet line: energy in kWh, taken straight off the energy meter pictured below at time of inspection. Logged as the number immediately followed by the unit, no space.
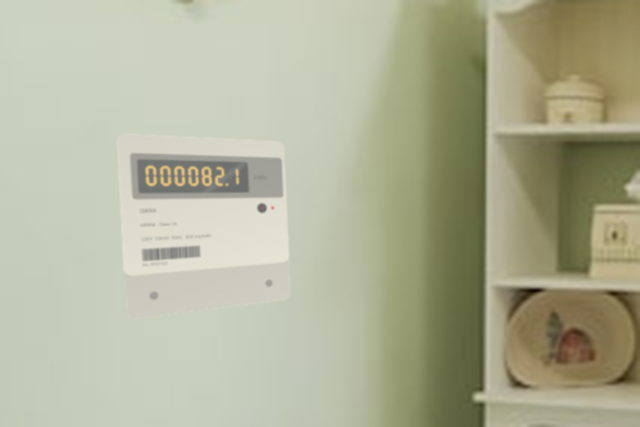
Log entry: 82.1kWh
